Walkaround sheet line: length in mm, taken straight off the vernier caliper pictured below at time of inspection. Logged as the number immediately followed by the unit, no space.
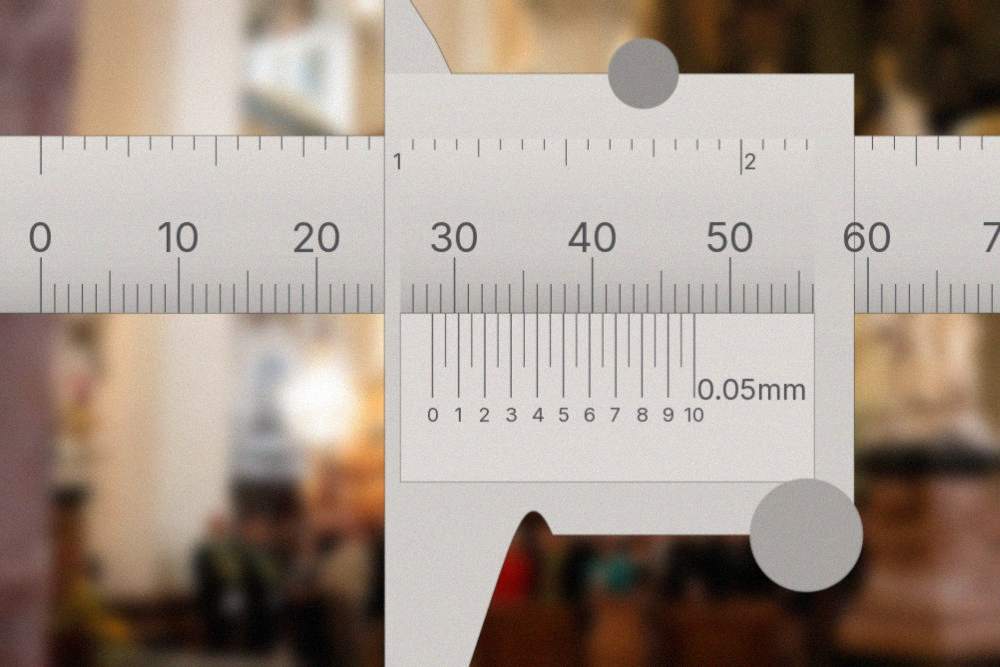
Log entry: 28.4mm
